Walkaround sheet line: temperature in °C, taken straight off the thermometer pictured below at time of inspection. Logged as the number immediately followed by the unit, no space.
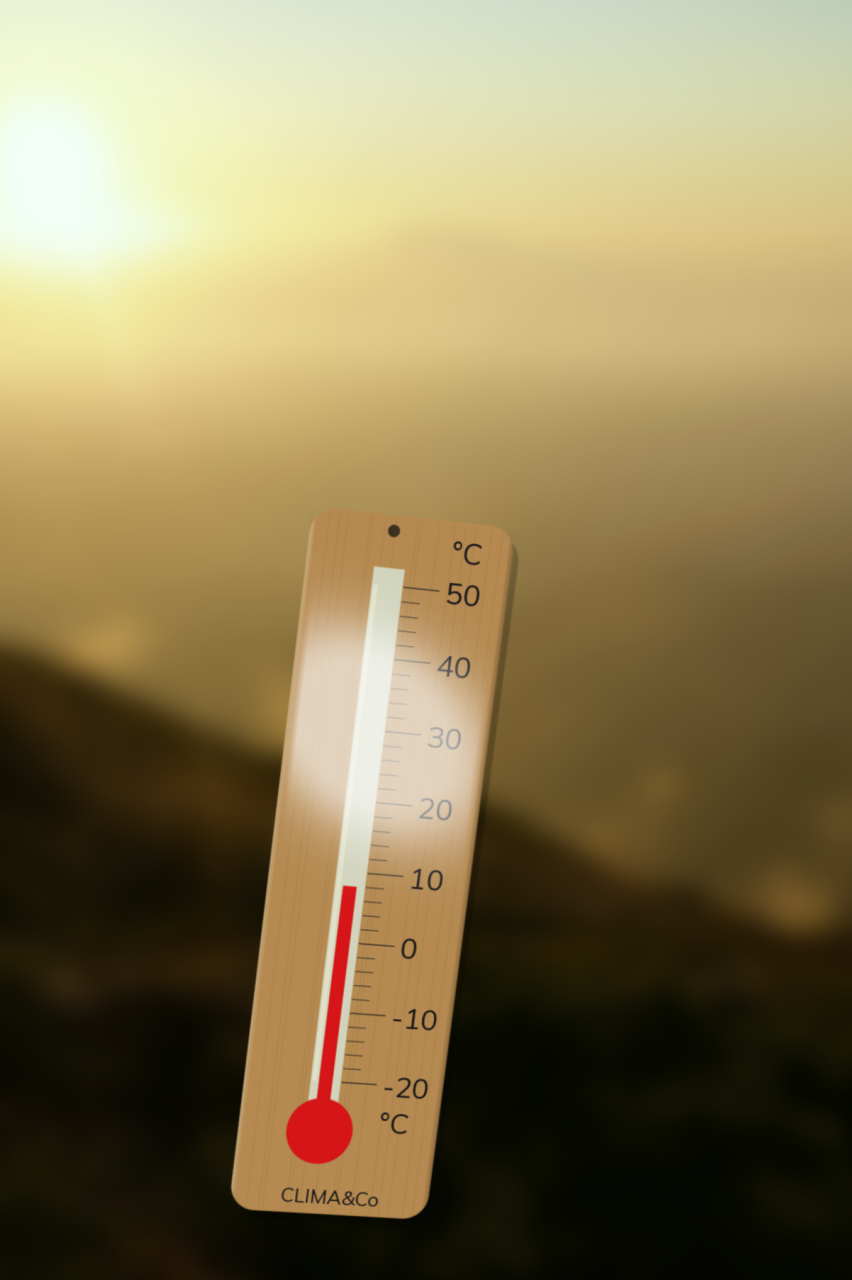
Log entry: 8°C
